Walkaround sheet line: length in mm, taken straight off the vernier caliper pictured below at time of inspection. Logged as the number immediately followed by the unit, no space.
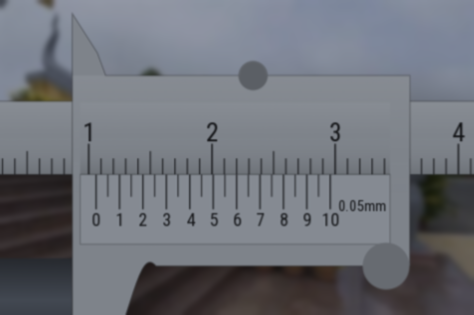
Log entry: 10.6mm
